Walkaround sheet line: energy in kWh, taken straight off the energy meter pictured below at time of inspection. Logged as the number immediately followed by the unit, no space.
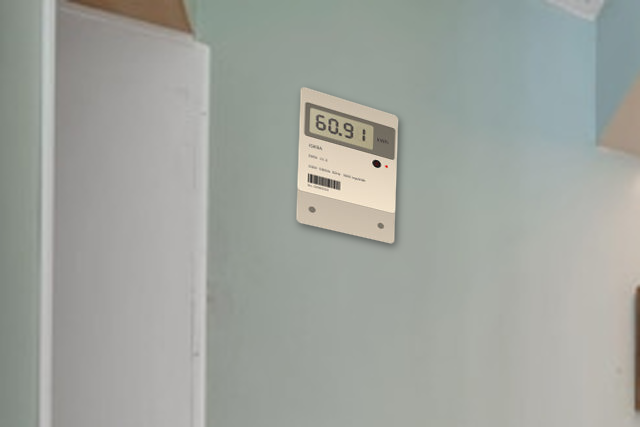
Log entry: 60.91kWh
